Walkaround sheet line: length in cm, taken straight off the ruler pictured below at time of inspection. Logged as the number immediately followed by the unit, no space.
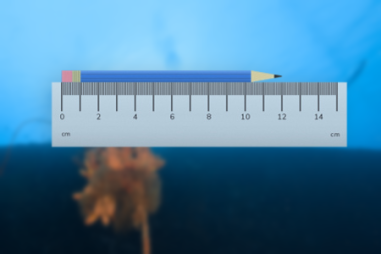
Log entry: 12cm
